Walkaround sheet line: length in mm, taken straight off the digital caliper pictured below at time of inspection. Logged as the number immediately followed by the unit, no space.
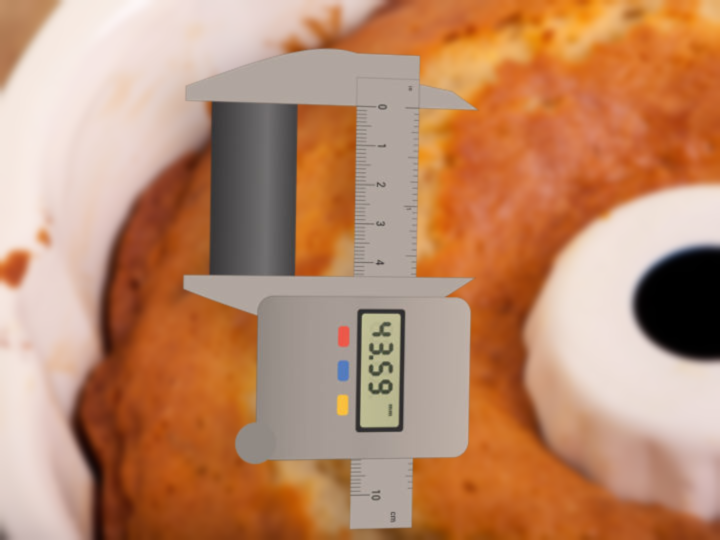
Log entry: 43.59mm
